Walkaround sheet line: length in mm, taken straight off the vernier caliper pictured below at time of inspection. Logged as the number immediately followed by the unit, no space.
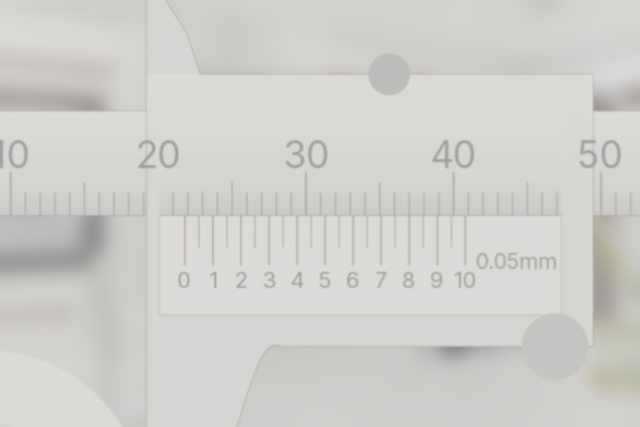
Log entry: 21.8mm
